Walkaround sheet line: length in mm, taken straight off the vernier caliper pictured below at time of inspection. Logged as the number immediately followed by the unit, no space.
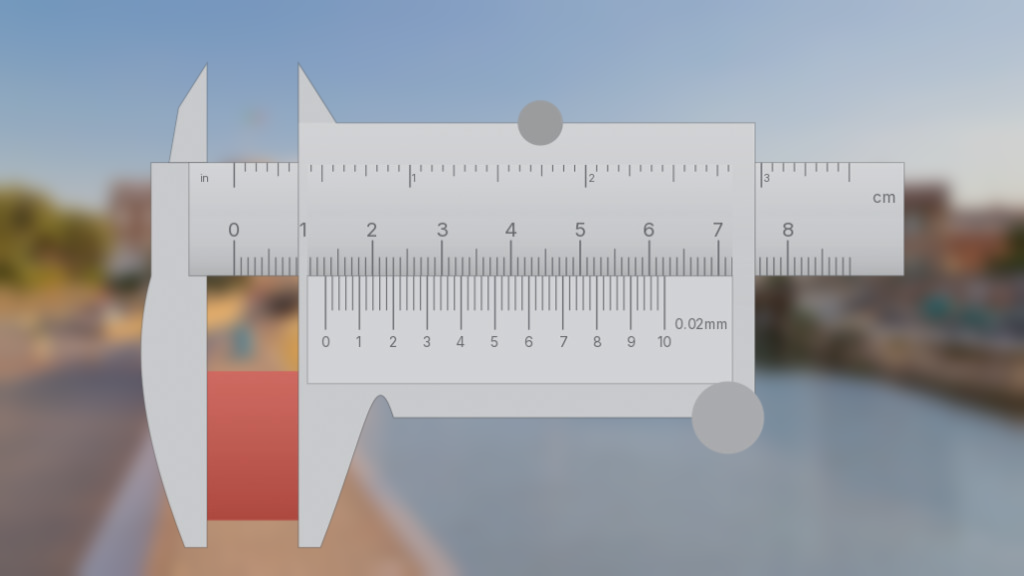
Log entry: 13.2mm
